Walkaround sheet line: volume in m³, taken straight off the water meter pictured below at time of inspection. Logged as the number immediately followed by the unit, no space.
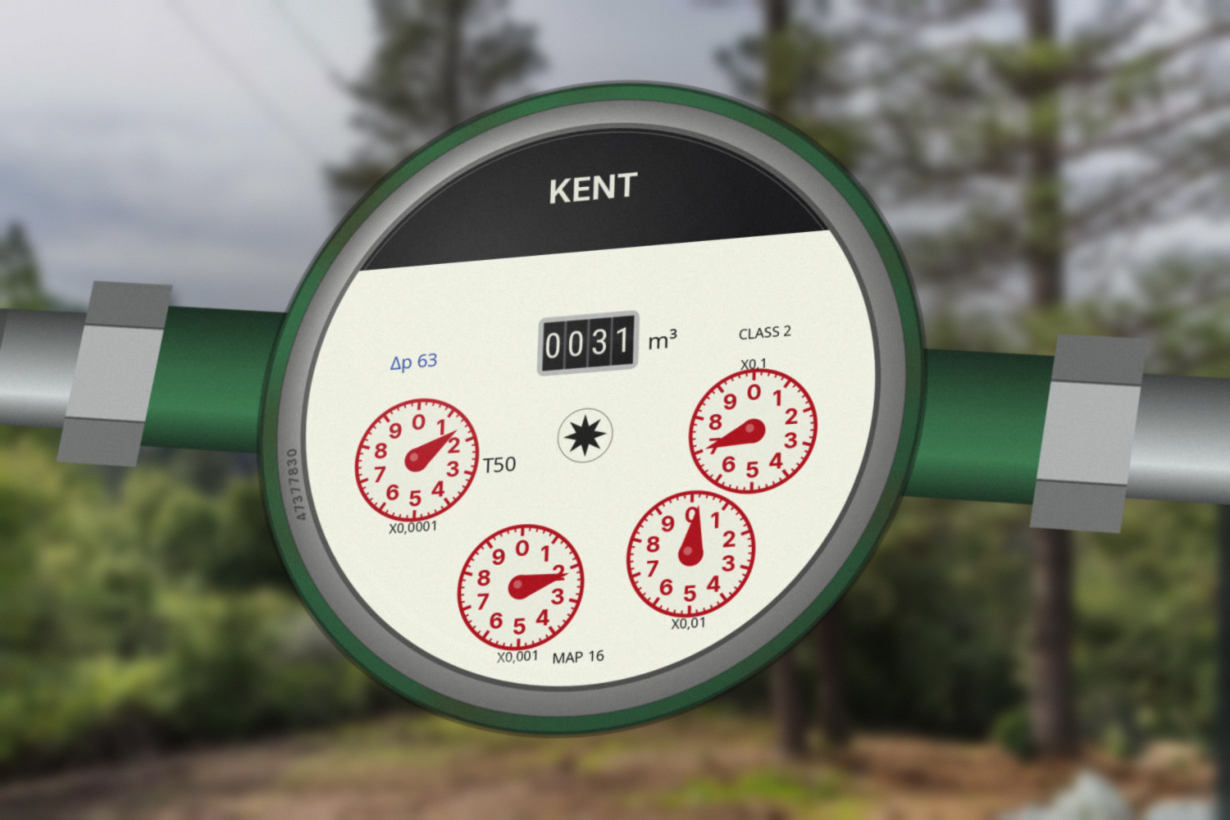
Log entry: 31.7021m³
